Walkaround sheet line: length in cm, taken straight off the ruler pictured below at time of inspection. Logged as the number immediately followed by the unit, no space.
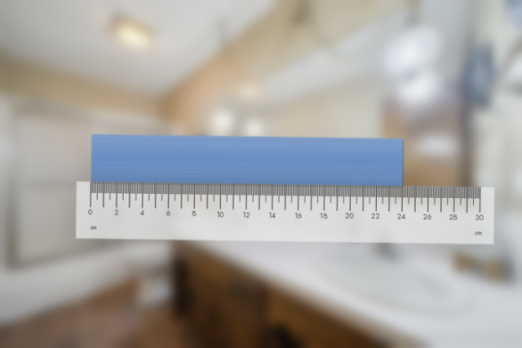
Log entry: 24cm
